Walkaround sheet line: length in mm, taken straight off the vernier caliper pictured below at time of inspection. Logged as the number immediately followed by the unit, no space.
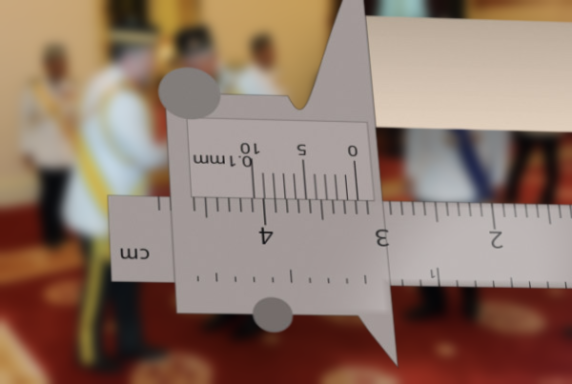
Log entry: 31.8mm
